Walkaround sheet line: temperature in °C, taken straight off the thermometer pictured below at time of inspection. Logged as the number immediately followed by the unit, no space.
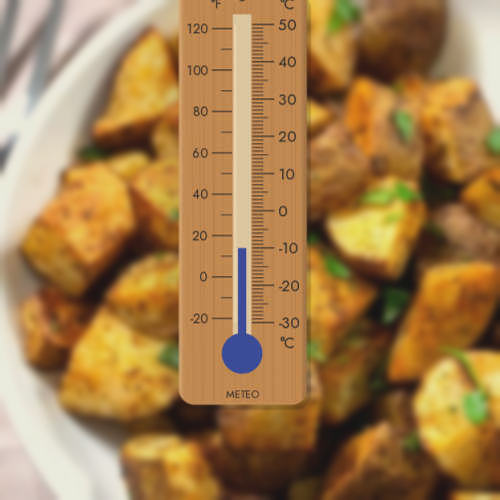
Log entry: -10°C
